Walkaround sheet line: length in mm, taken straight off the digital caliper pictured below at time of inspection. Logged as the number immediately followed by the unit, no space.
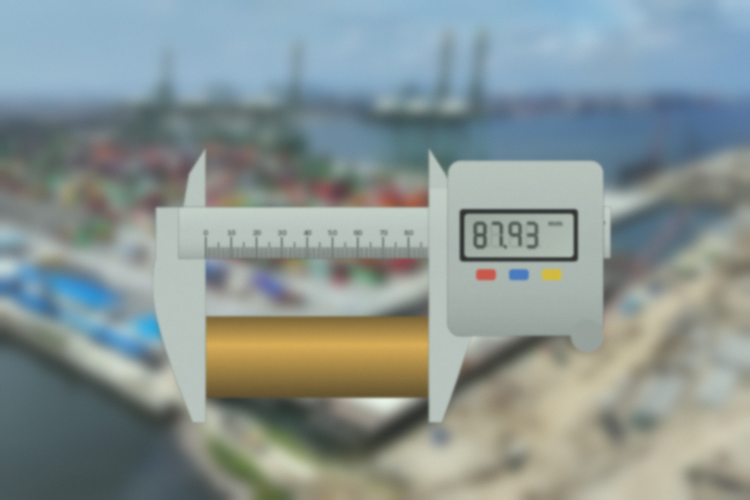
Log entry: 87.93mm
